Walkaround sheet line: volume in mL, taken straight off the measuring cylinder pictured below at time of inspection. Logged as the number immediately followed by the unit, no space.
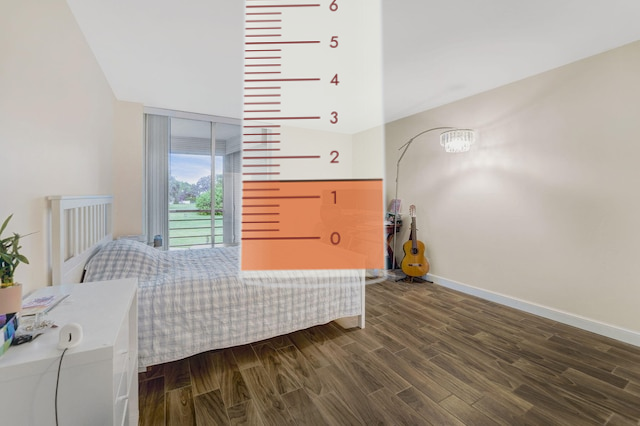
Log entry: 1.4mL
